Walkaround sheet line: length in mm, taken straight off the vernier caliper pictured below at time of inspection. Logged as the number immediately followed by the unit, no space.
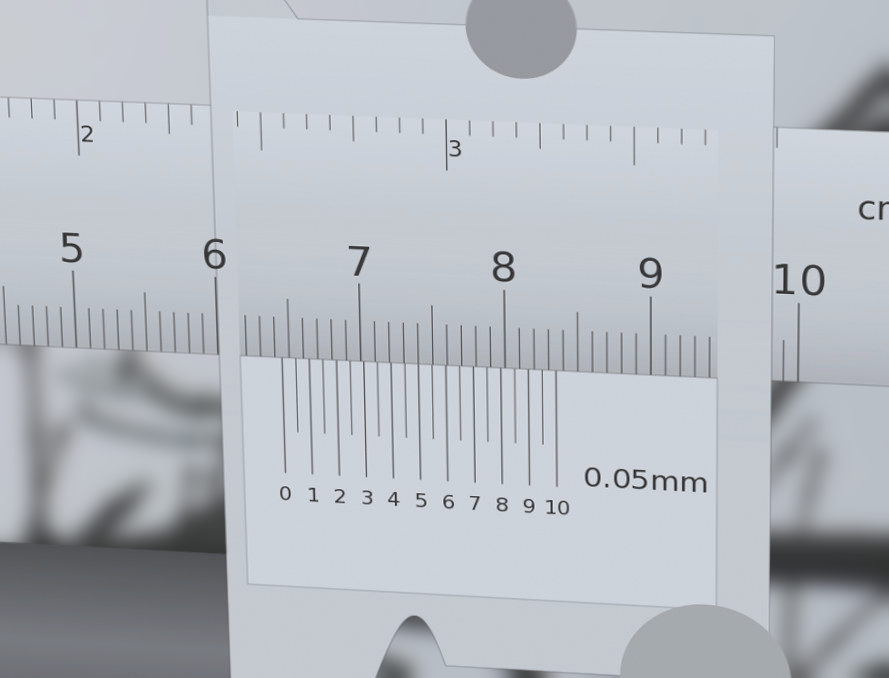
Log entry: 64.5mm
